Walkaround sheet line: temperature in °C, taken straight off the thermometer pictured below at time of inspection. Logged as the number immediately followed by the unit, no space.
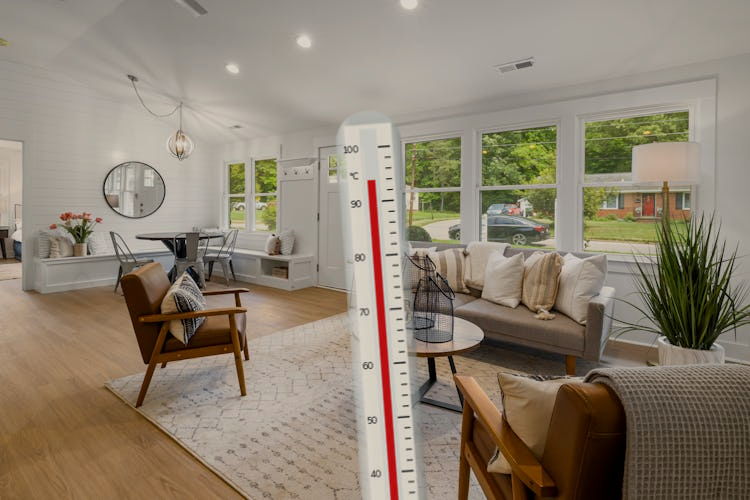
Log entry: 94°C
